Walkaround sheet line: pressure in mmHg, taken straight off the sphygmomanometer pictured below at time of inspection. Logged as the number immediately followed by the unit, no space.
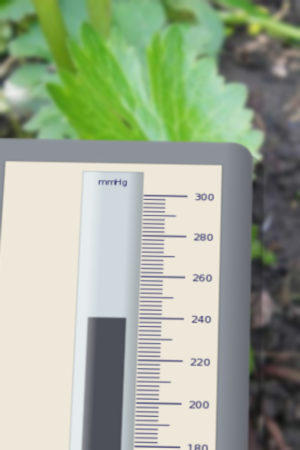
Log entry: 240mmHg
